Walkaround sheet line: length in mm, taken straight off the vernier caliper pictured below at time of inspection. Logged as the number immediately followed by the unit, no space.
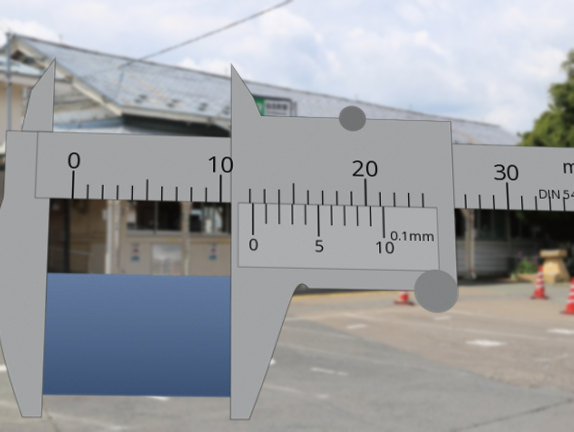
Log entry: 12.2mm
